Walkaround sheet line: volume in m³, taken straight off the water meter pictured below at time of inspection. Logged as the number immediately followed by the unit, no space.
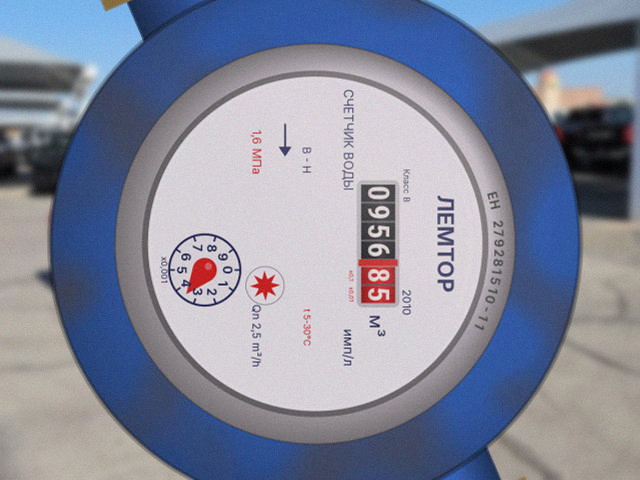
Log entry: 956.853m³
